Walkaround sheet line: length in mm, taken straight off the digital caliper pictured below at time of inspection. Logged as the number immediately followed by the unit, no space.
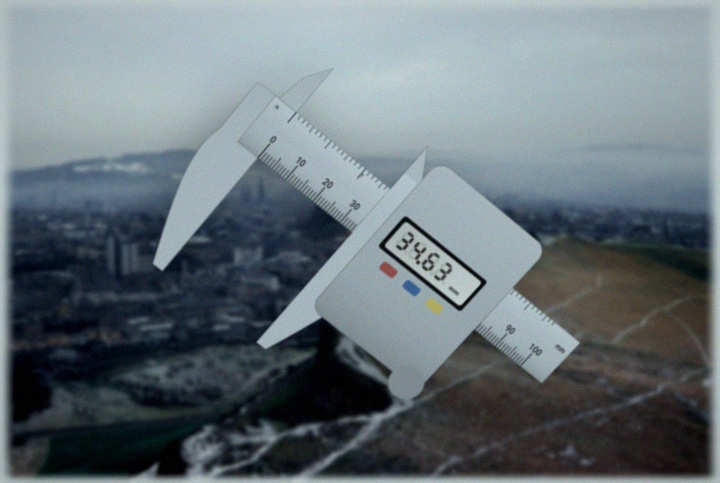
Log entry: 34.63mm
